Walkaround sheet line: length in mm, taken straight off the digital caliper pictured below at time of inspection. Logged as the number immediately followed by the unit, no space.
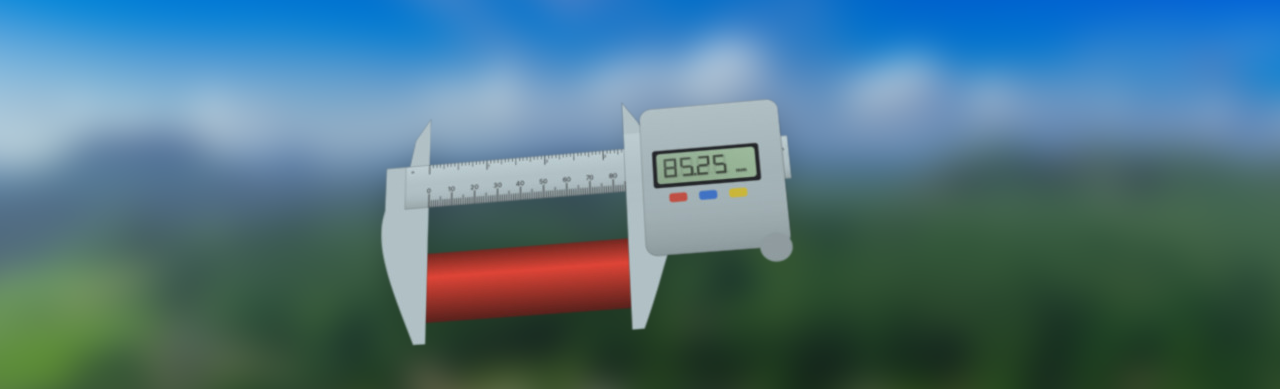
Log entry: 85.25mm
